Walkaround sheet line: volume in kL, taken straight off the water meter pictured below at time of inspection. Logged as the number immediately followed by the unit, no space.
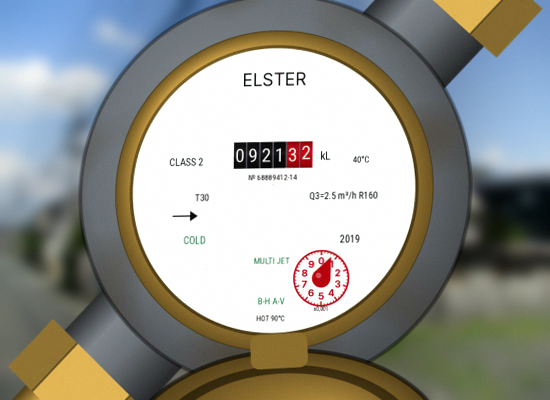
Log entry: 921.320kL
